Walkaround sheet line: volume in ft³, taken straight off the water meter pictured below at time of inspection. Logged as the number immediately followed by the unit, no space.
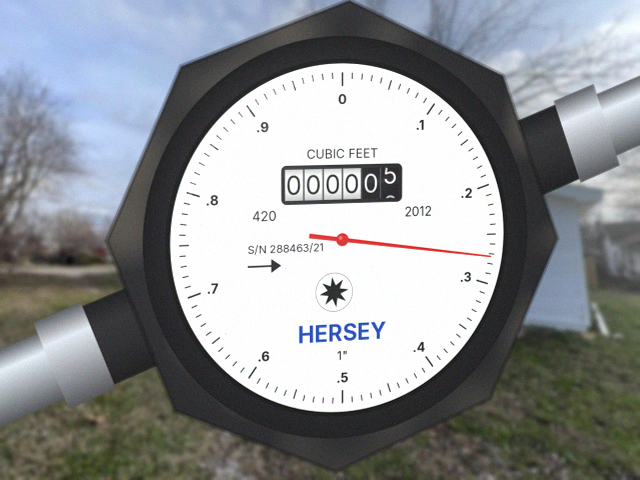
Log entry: 5.27ft³
